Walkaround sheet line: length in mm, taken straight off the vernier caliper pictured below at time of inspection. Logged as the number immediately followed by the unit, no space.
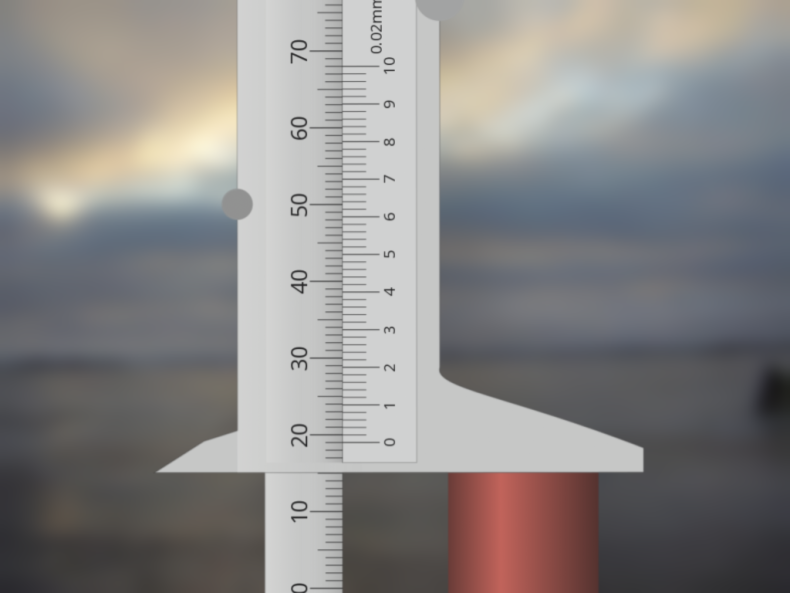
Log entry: 19.0mm
